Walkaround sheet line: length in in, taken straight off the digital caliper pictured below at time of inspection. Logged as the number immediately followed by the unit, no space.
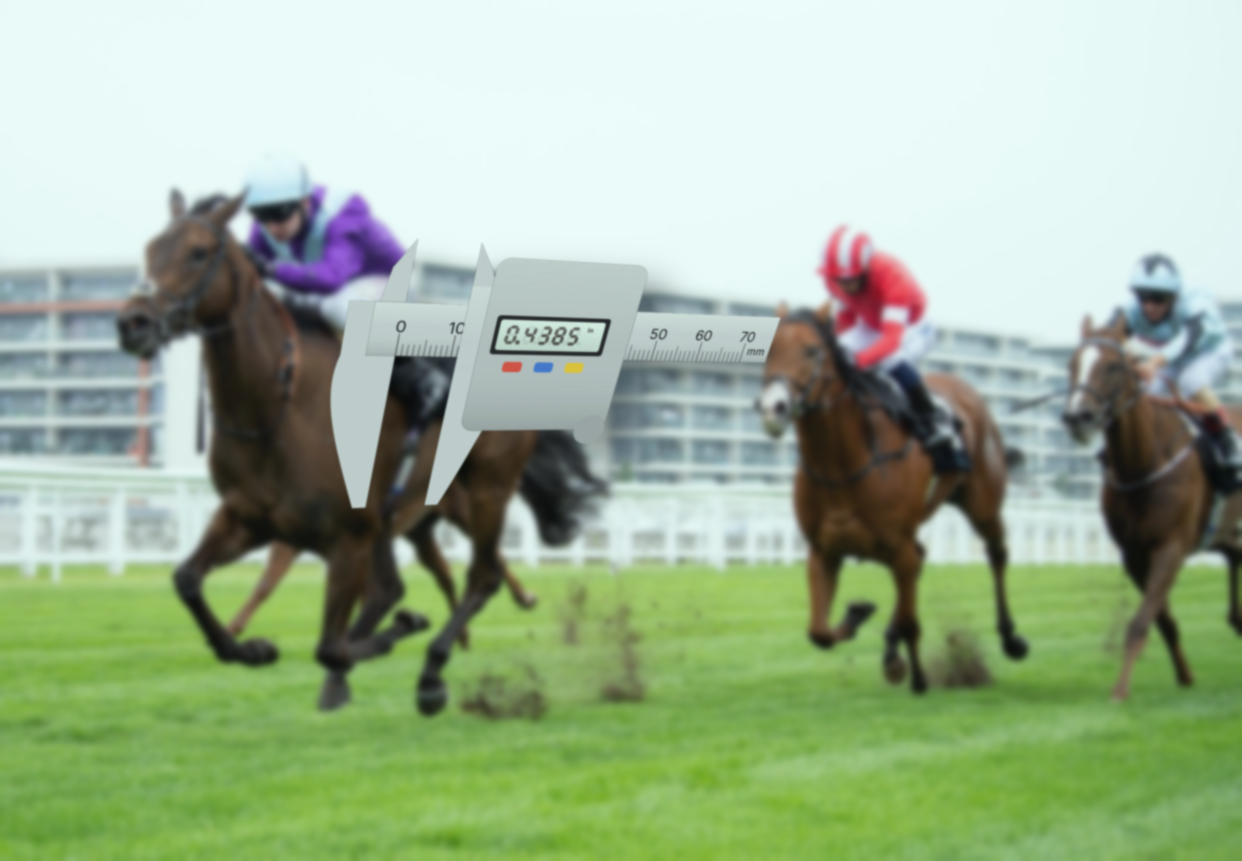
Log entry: 0.4385in
